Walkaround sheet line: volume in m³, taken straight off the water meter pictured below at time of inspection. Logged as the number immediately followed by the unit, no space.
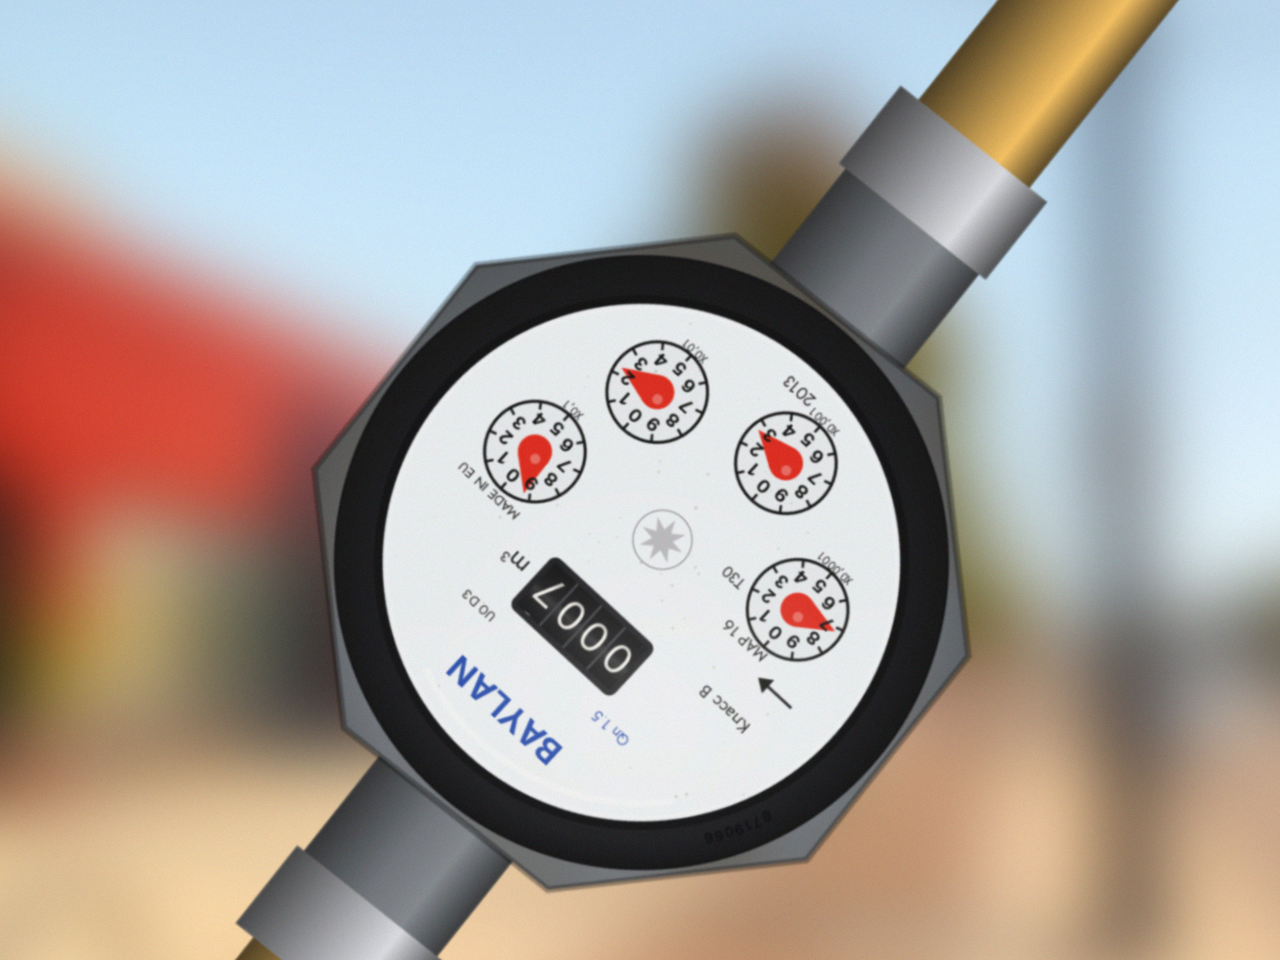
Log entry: 6.9227m³
